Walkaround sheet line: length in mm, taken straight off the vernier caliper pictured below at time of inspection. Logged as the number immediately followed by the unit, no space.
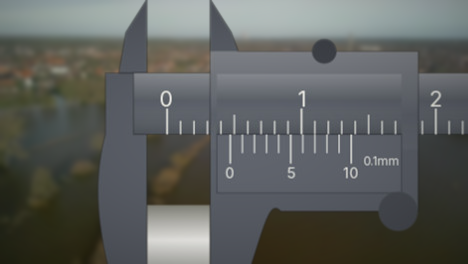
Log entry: 4.7mm
